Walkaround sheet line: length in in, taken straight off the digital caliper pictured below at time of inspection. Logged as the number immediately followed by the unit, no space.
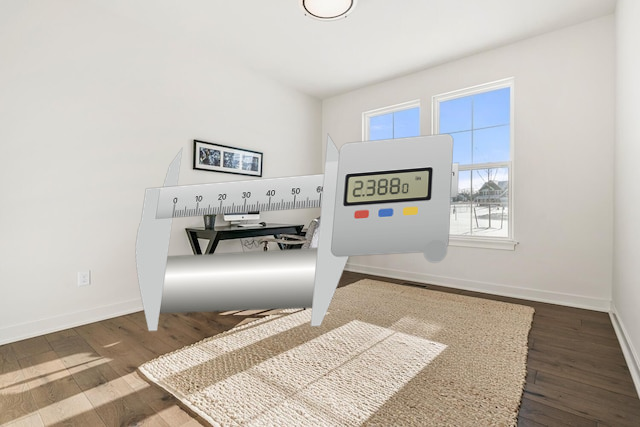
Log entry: 2.3880in
